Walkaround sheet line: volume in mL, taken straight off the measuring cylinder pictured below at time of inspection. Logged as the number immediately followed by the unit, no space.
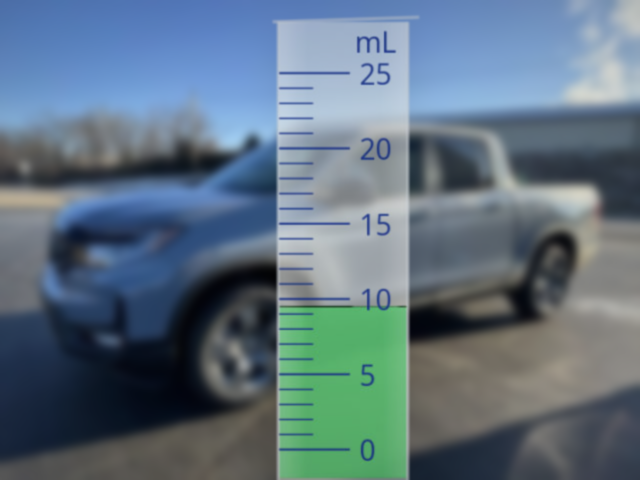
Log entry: 9.5mL
